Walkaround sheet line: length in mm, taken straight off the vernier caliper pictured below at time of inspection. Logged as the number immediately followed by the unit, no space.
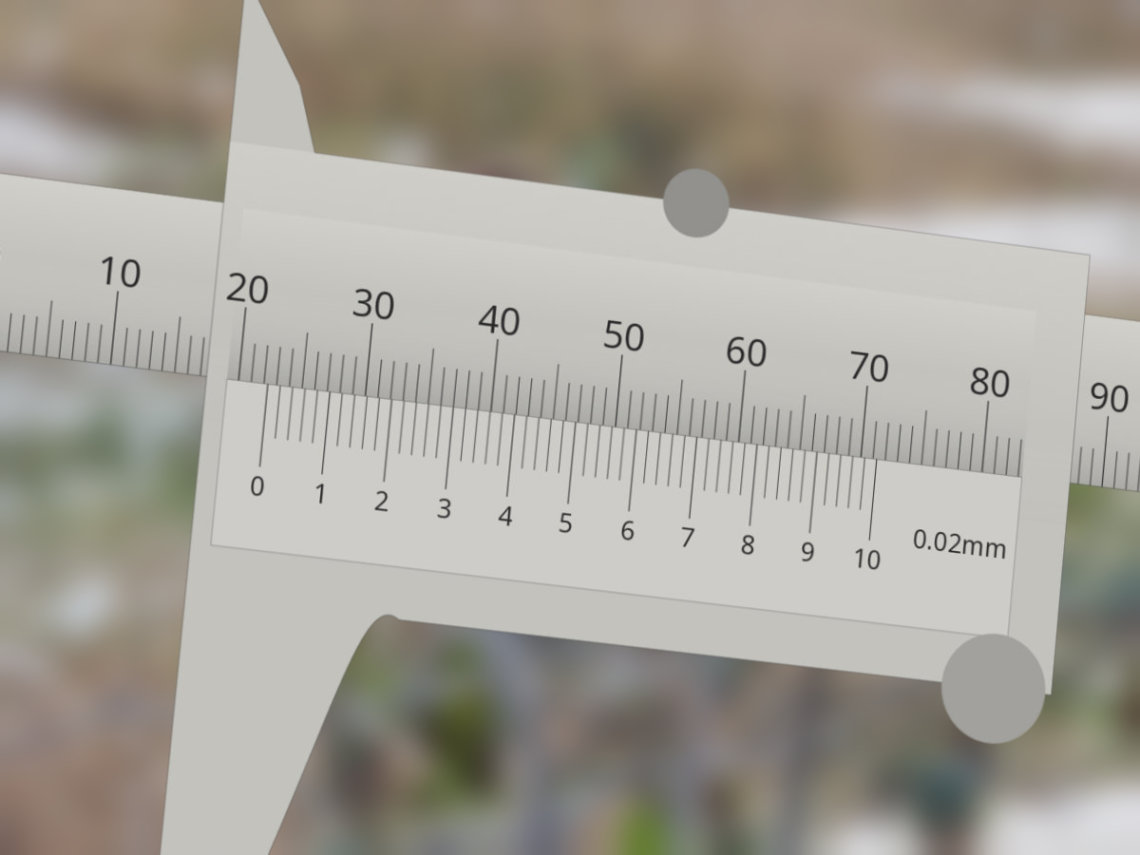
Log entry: 22.3mm
